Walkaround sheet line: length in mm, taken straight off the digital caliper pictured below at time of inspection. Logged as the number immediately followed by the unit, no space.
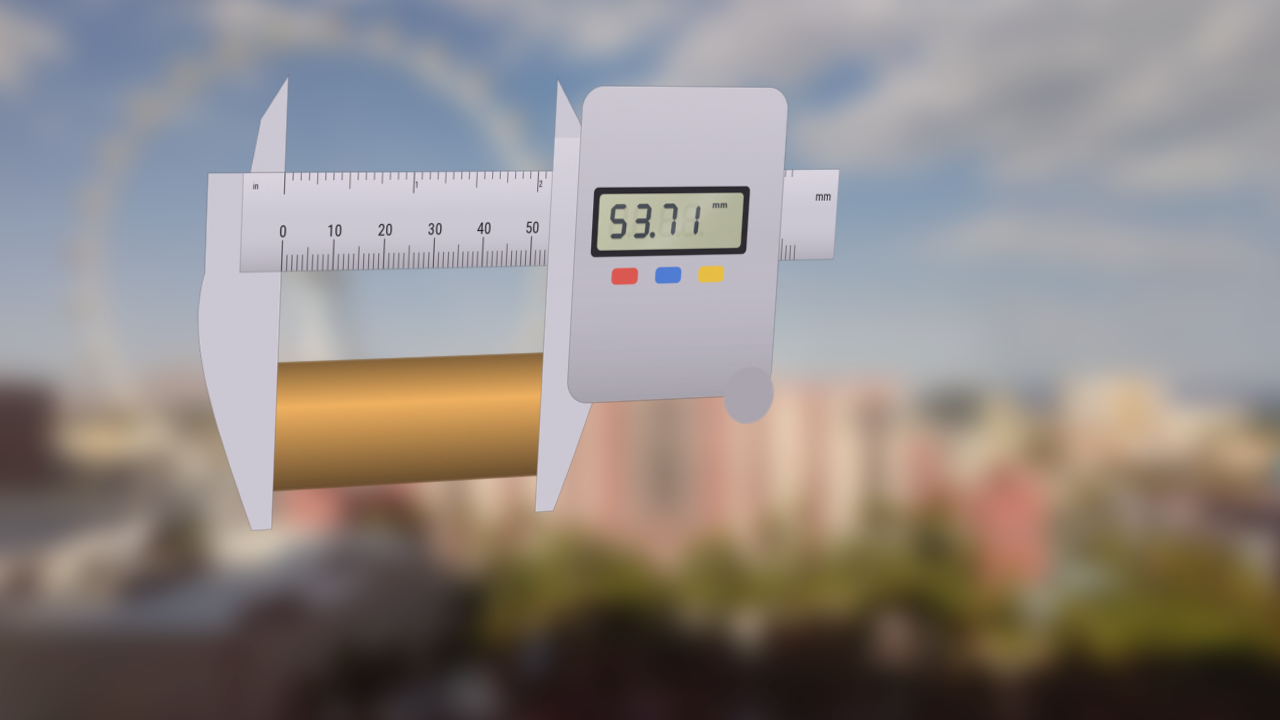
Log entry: 53.71mm
